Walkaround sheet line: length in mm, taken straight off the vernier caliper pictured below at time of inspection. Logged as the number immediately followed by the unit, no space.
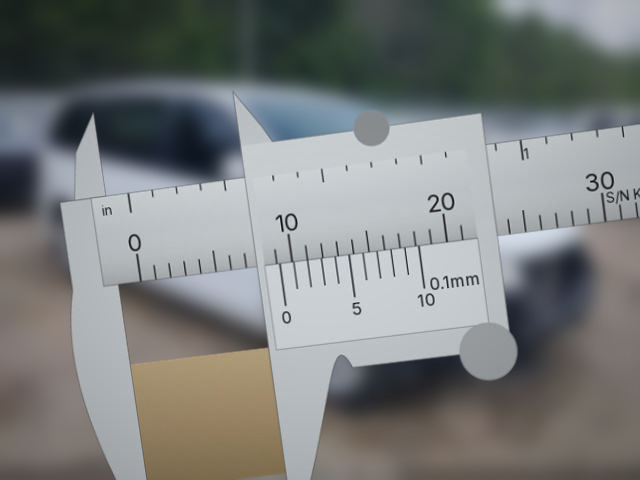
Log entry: 9.2mm
